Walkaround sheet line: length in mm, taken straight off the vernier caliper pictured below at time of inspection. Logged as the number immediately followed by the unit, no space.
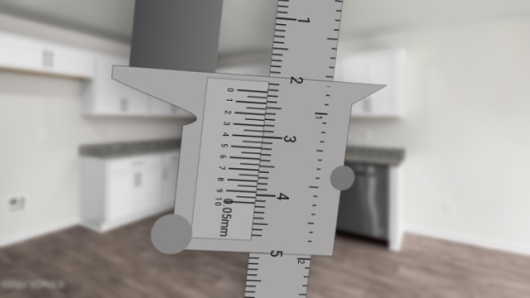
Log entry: 22.4mm
